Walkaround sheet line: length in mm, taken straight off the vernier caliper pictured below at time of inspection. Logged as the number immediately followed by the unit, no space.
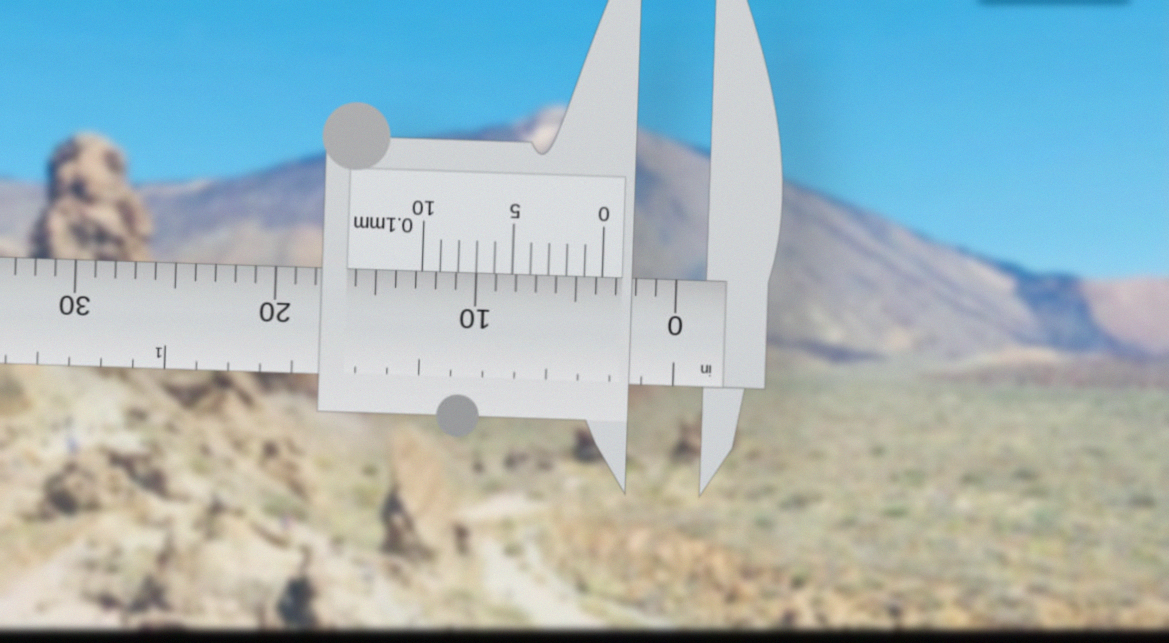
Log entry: 3.7mm
